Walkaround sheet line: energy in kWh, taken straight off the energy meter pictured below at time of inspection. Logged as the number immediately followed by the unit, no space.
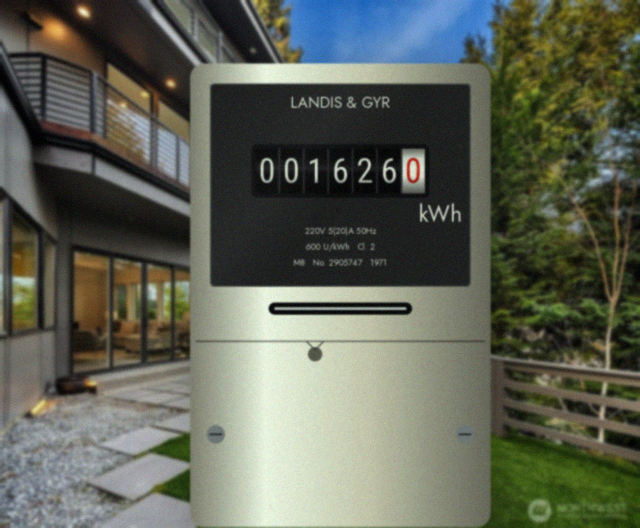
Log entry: 1626.0kWh
